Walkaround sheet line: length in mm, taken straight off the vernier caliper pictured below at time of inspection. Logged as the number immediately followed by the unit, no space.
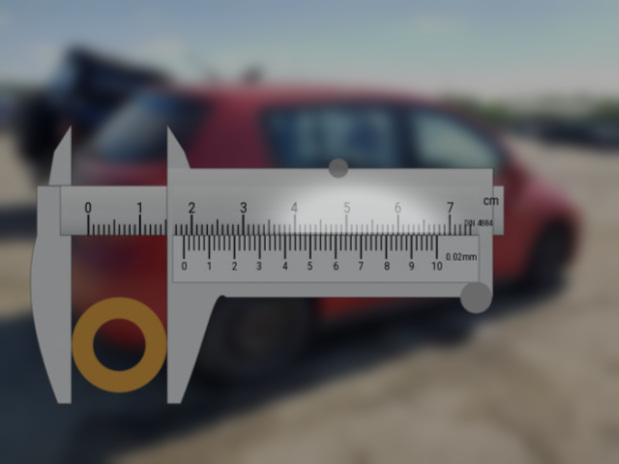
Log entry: 18.5mm
